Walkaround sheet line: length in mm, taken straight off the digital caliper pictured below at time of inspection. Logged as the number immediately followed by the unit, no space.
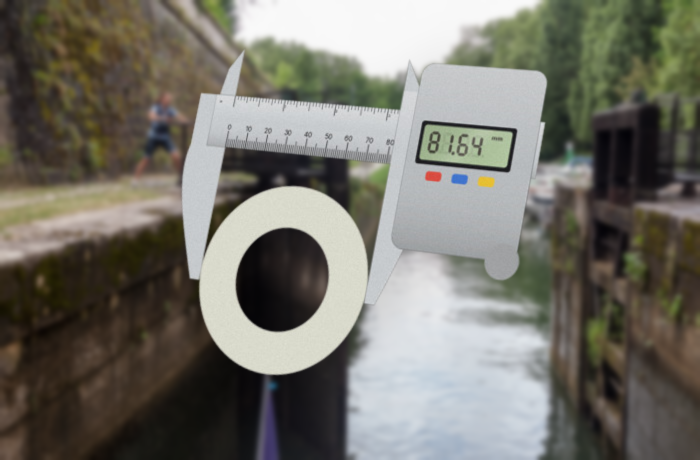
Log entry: 81.64mm
